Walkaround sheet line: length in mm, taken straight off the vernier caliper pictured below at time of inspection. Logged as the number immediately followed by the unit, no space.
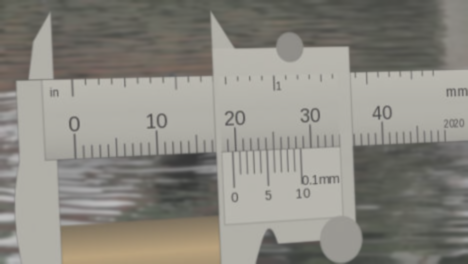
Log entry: 19.6mm
